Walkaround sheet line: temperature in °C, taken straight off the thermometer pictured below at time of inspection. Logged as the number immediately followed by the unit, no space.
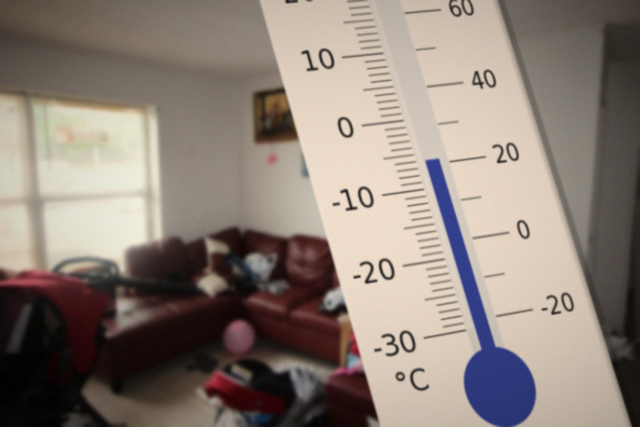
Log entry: -6°C
